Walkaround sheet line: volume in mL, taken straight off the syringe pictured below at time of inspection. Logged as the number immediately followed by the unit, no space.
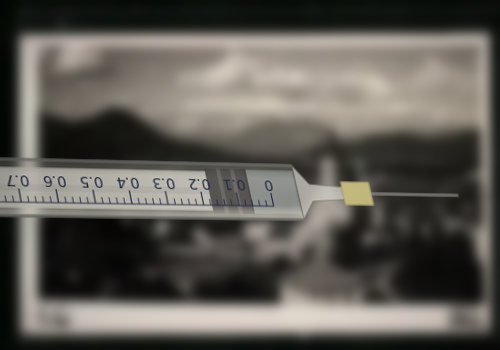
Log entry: 0.06mL
